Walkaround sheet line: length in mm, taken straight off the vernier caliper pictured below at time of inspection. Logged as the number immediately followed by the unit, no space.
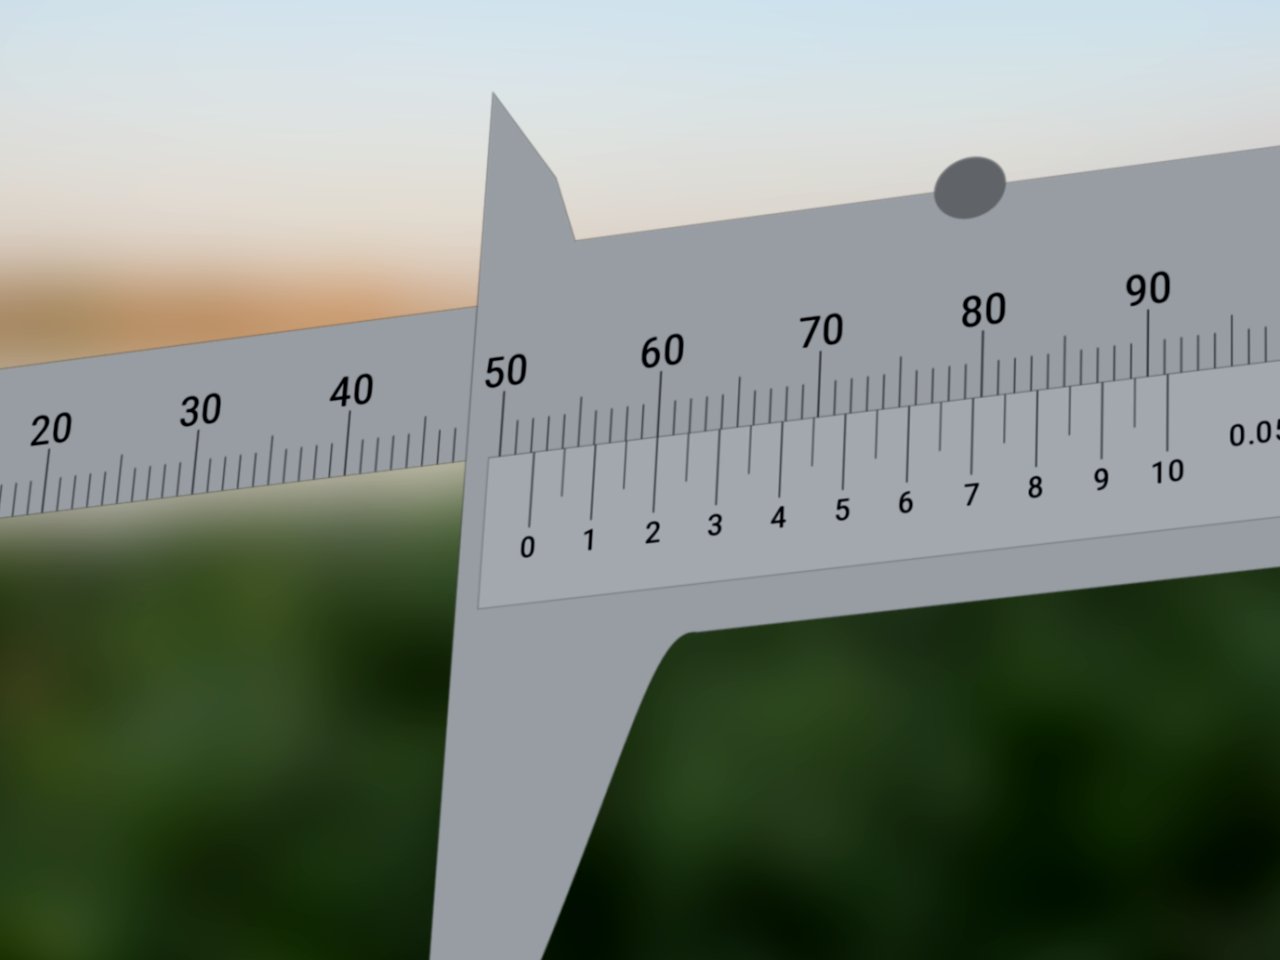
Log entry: 52.2mm
